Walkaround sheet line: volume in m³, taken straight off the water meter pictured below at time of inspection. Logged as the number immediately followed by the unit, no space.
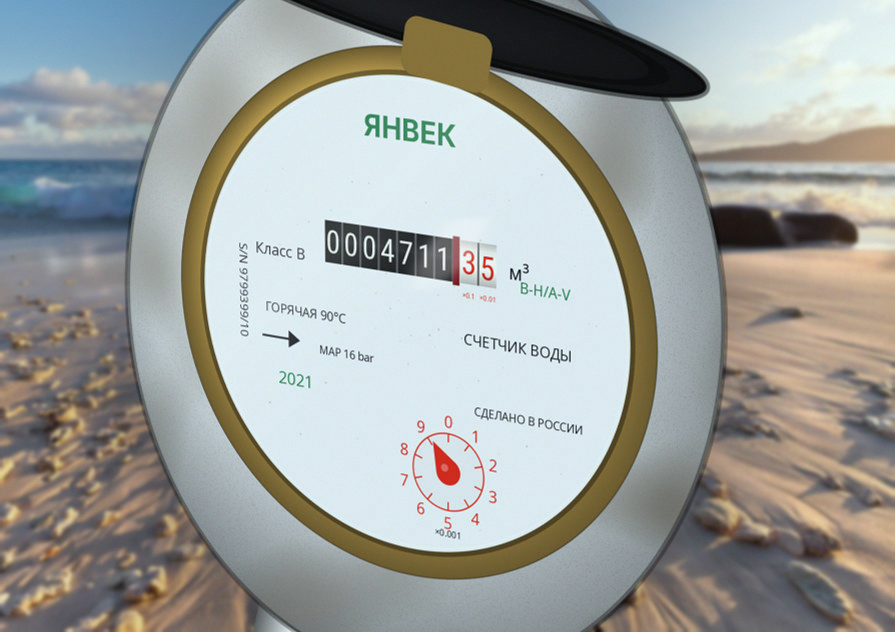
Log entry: 4711.349m³
